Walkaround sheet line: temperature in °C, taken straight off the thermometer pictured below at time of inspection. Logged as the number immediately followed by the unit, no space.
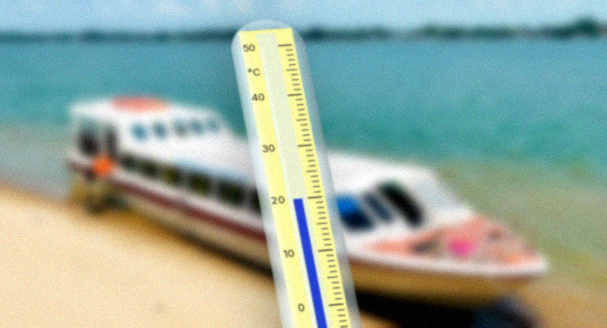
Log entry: 20°C
